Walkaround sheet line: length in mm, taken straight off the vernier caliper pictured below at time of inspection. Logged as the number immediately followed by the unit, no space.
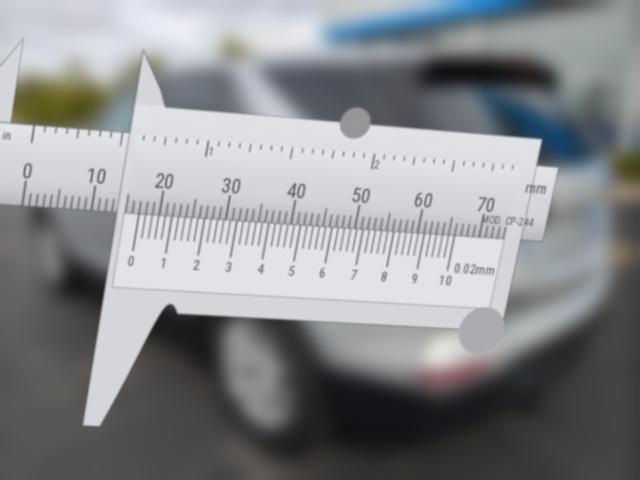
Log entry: 17.0mm
